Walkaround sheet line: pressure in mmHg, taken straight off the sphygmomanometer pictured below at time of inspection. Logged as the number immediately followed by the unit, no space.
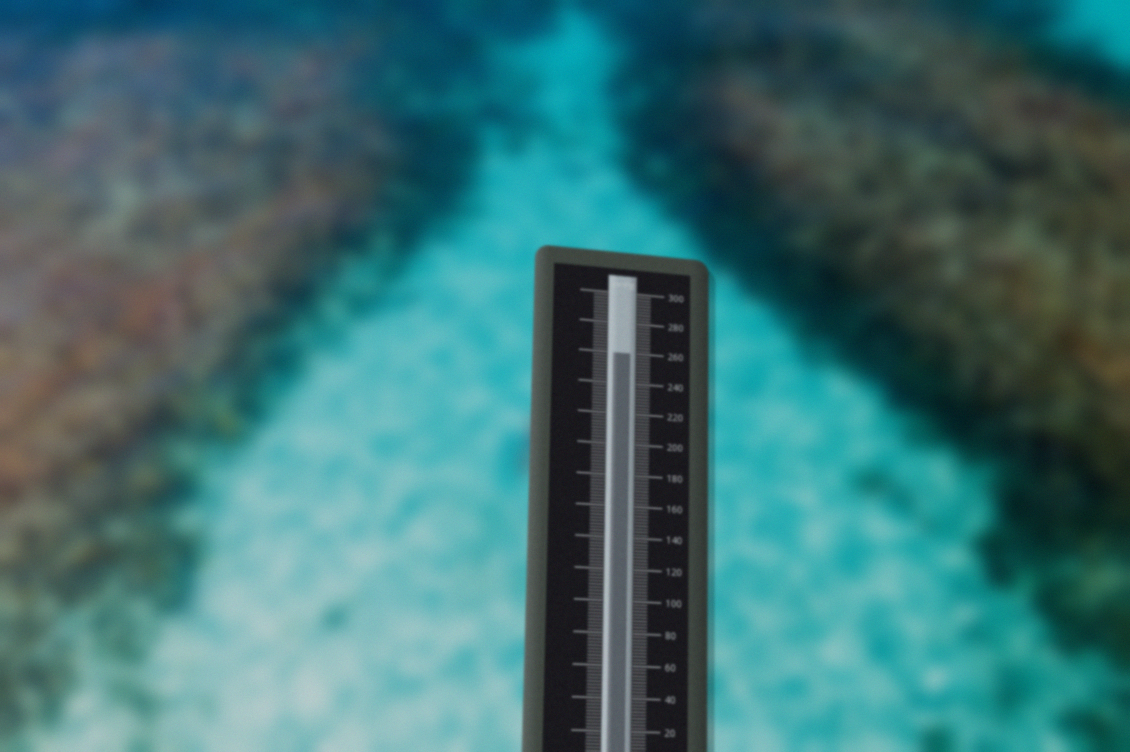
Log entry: 260mmHg
